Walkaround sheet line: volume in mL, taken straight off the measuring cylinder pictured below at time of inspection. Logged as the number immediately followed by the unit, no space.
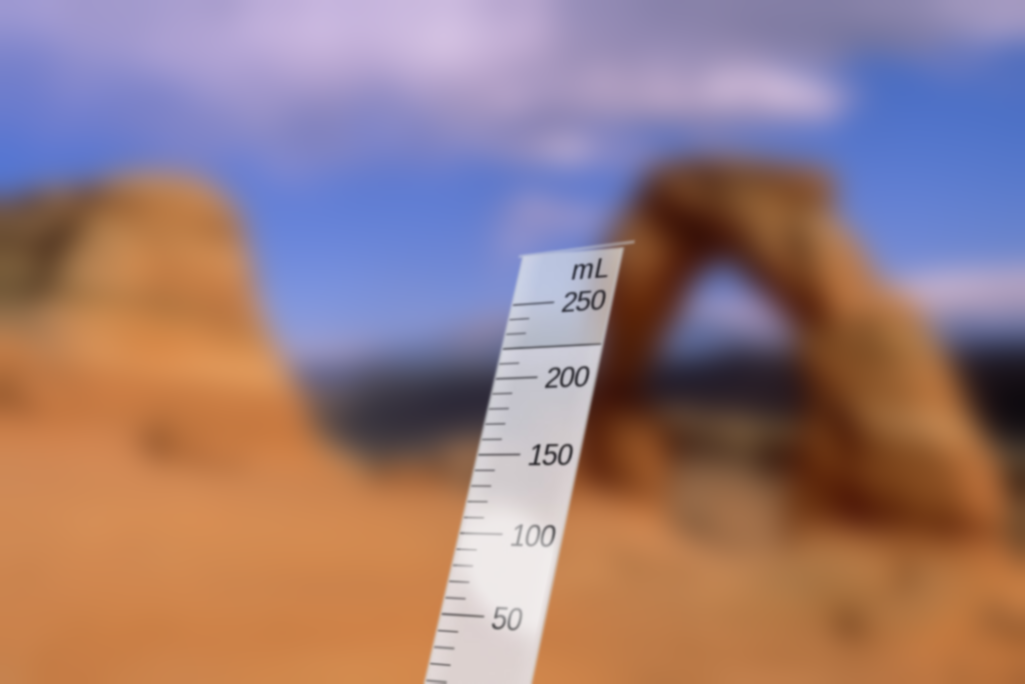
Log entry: 220mL
